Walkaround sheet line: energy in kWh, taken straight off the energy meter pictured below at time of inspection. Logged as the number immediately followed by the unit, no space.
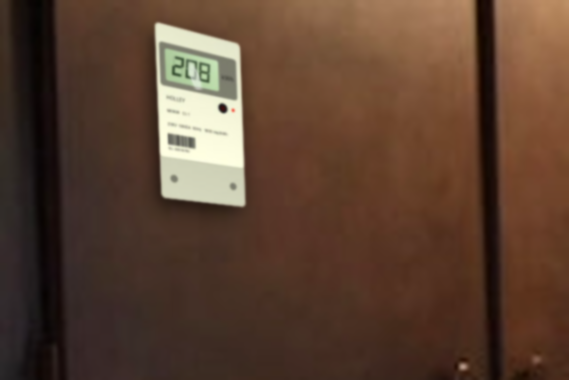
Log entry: 208kWh
